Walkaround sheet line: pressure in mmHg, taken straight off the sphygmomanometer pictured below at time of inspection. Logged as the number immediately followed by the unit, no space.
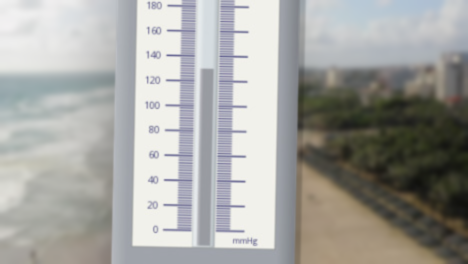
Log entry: 130mmHg
